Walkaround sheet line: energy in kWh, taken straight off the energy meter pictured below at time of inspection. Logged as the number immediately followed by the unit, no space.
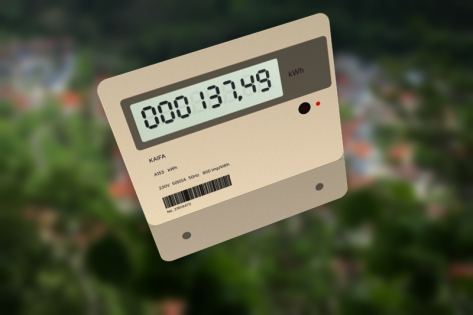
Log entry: 137.49kWh
